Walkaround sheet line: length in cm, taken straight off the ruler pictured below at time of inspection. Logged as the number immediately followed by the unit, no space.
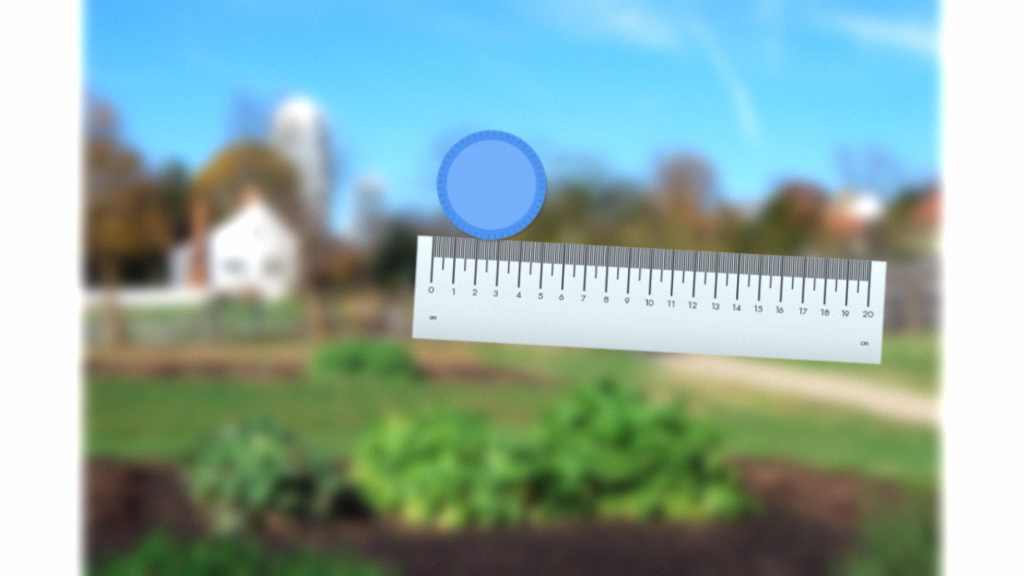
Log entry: 5cm
